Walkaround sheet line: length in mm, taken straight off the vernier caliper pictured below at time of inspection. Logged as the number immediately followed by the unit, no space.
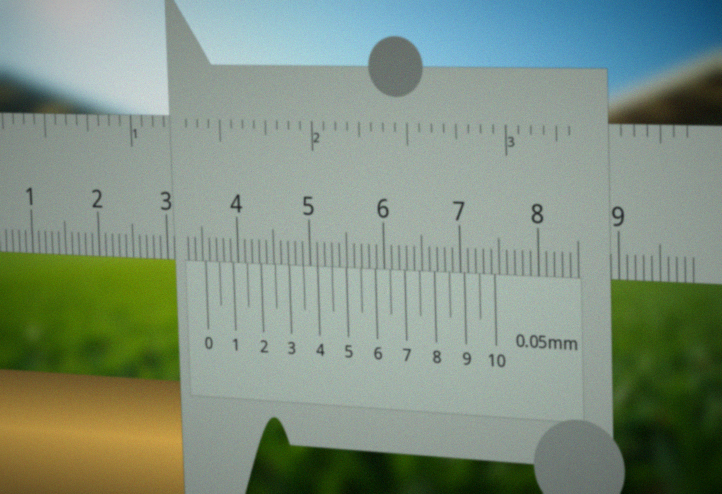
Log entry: 35.4mm
